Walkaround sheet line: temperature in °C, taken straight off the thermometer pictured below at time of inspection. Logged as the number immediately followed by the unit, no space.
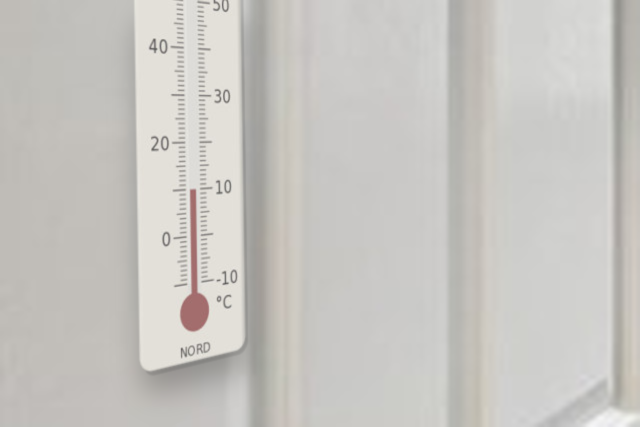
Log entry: 10°C
